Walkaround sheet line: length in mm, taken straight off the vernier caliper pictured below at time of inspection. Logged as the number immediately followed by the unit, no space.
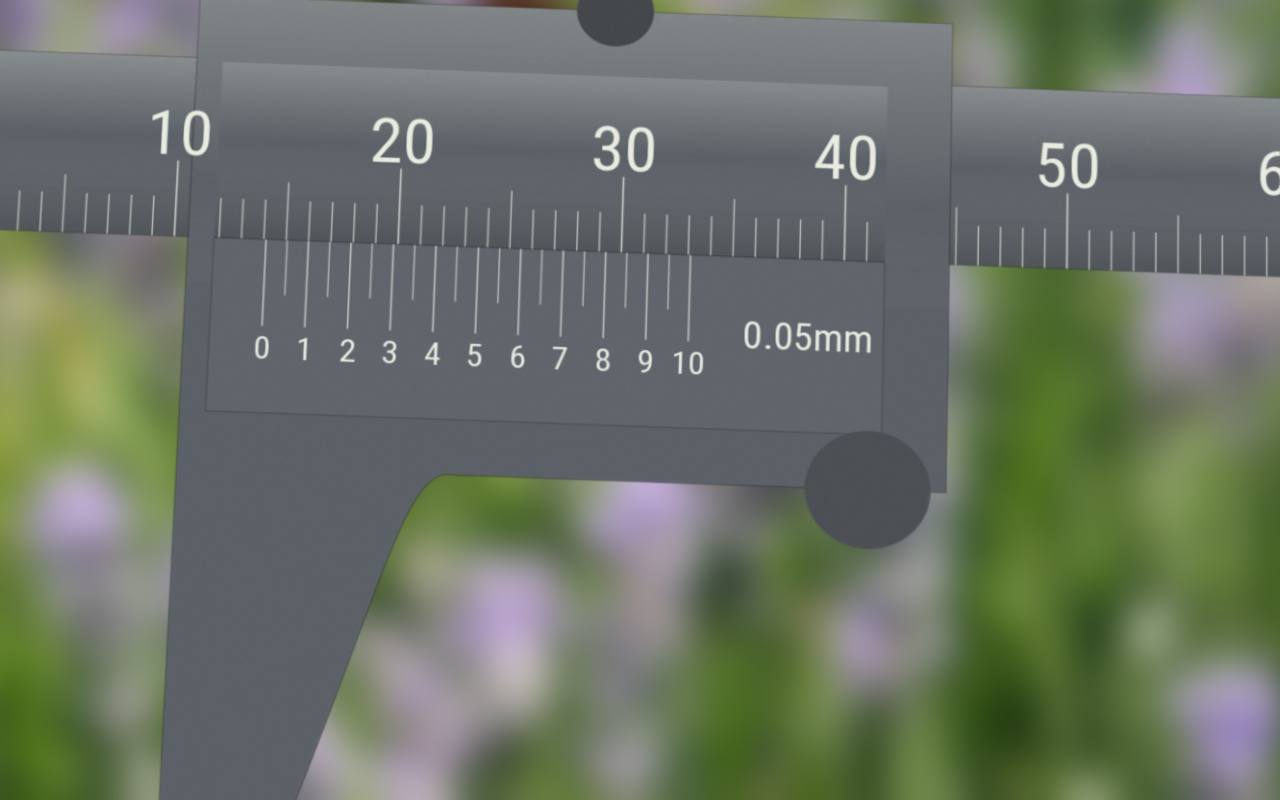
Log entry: 14.1mm
